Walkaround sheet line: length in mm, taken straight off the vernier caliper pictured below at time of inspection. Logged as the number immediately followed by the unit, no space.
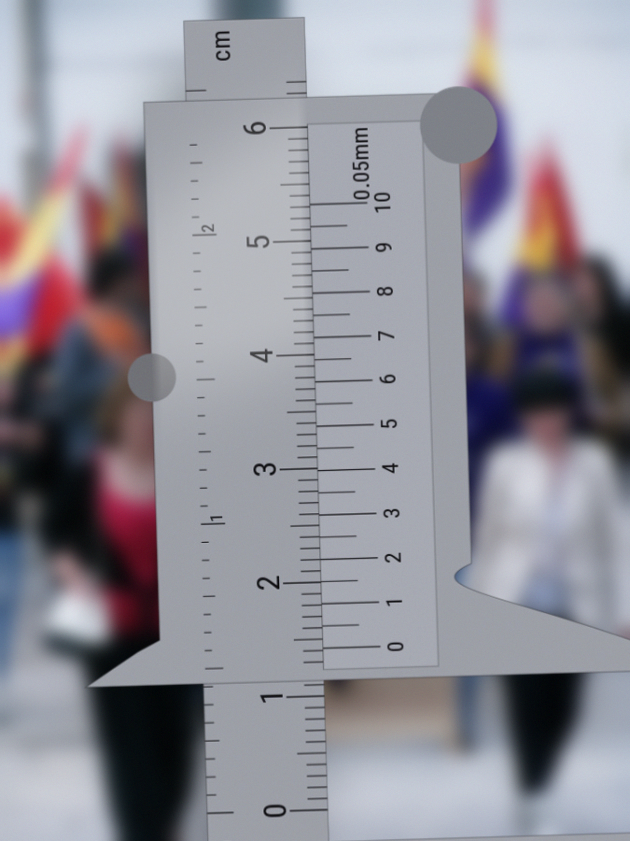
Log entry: 14.2mm
